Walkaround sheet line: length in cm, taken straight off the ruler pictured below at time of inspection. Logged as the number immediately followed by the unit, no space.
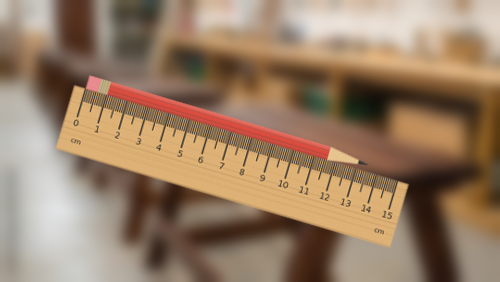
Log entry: 13.5cm
